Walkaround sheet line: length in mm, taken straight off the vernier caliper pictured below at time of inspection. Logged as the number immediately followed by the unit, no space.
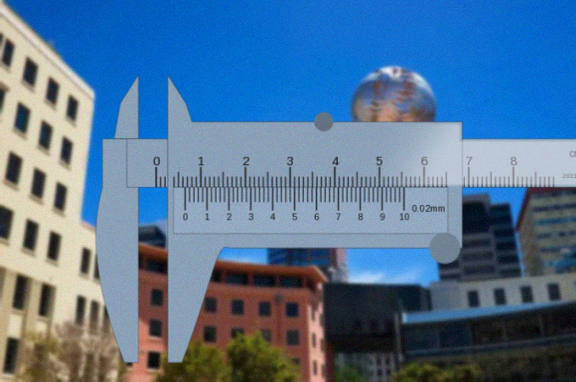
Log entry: 6.5mm
